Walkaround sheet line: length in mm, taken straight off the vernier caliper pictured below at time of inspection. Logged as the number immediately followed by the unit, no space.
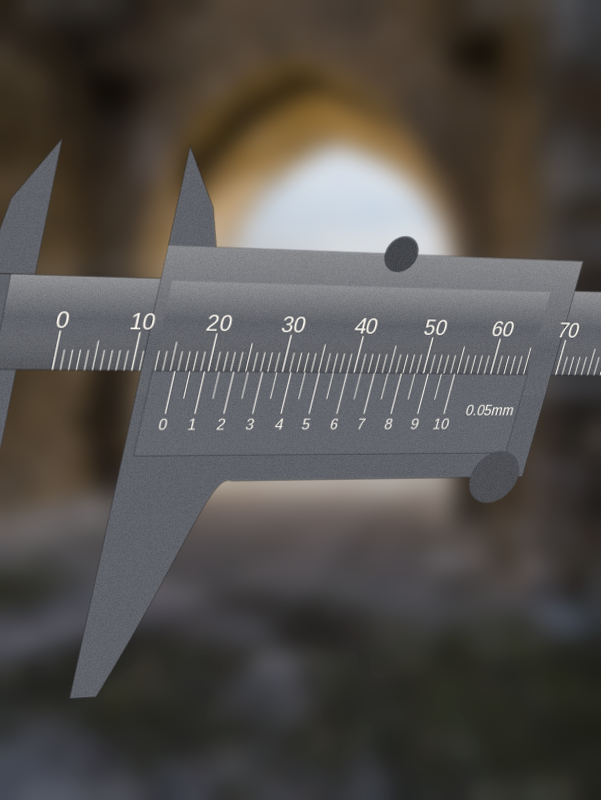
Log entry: 15.6mm
